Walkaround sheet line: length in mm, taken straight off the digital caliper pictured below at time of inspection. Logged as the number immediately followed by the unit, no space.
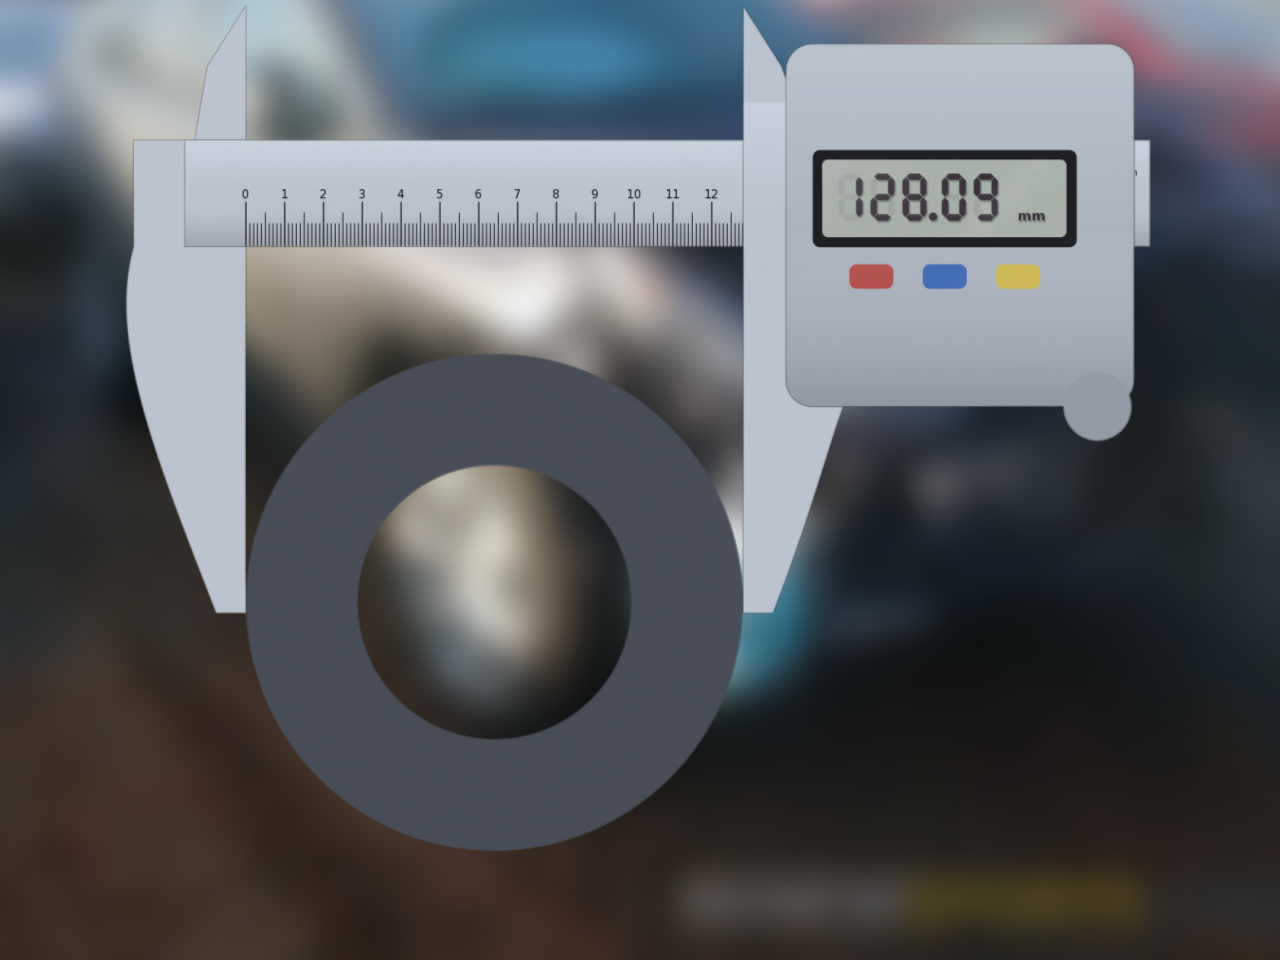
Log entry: 128.09mm
